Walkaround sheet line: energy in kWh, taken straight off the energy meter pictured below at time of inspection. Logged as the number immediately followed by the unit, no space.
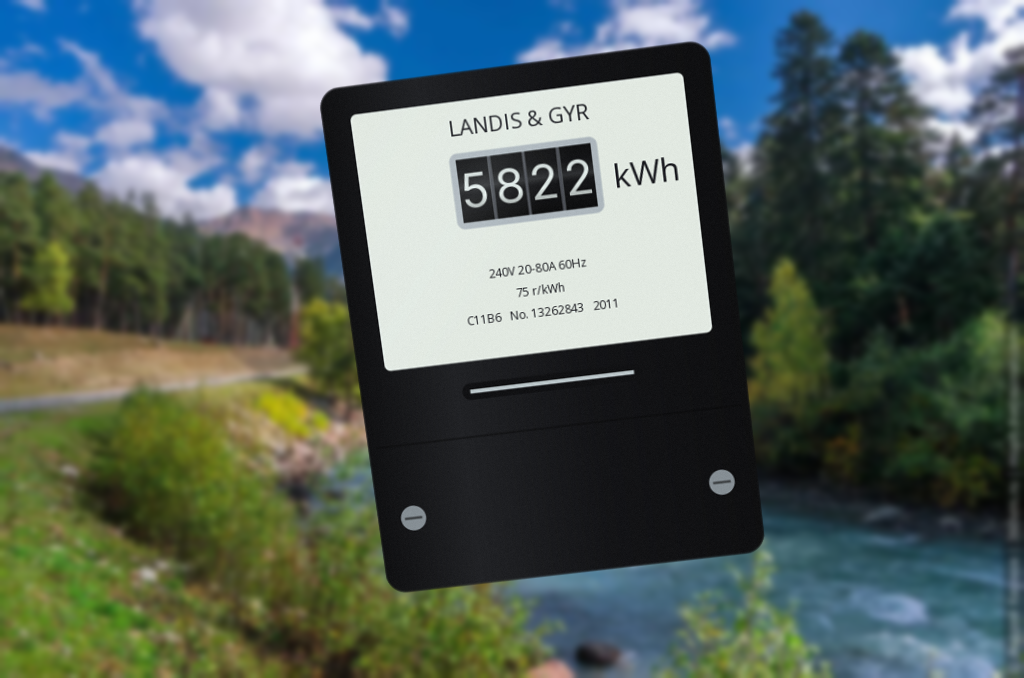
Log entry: 5822kWh
